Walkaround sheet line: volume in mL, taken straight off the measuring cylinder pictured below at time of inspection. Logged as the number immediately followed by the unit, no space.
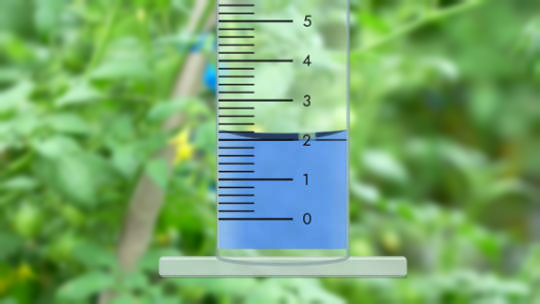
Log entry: 2mL
